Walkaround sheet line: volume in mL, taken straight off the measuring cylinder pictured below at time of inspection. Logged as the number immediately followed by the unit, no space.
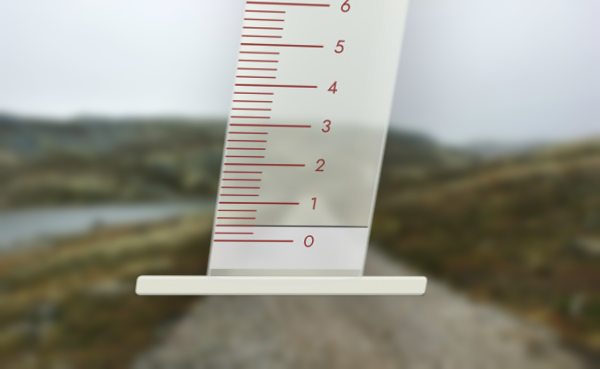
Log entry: 0.4mL
